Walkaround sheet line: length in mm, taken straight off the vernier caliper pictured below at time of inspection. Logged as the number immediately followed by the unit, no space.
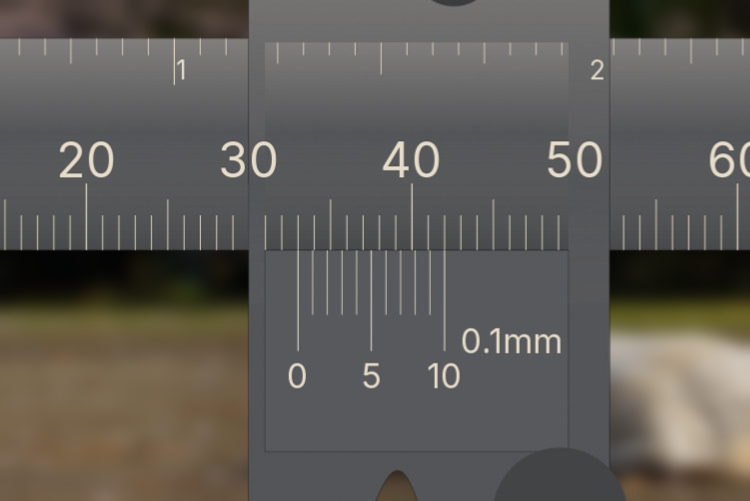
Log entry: 33.0mm
